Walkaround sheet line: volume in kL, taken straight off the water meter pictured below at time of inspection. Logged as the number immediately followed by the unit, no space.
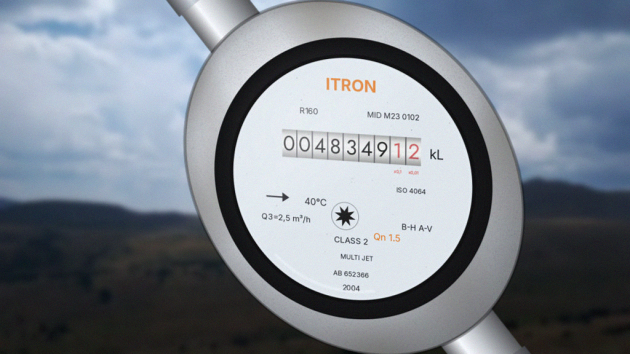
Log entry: 48349.12kL
